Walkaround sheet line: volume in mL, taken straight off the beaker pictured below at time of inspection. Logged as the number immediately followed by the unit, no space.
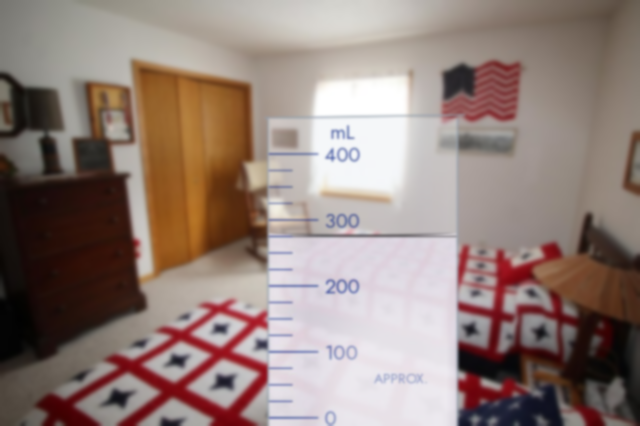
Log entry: 275mL
